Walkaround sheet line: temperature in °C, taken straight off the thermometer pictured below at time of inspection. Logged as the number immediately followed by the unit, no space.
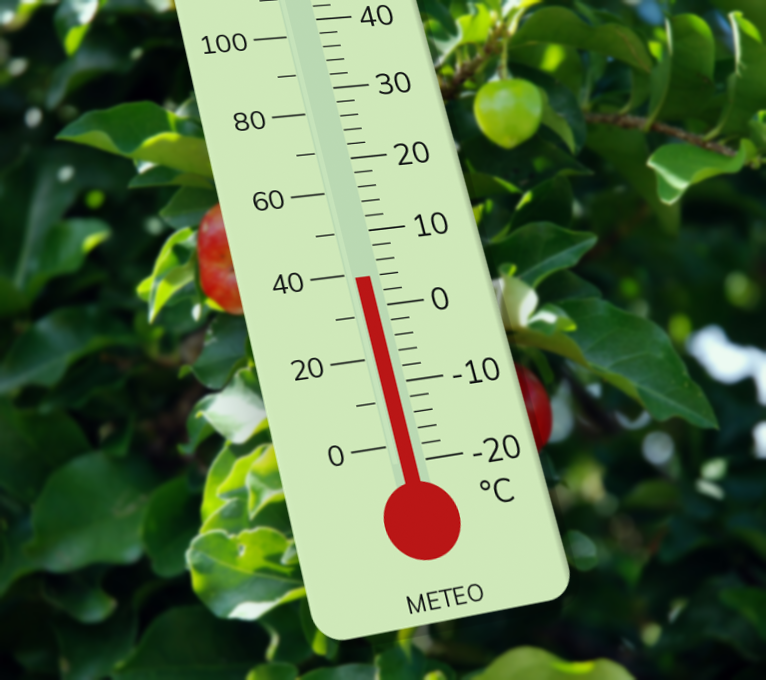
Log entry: 4°C
